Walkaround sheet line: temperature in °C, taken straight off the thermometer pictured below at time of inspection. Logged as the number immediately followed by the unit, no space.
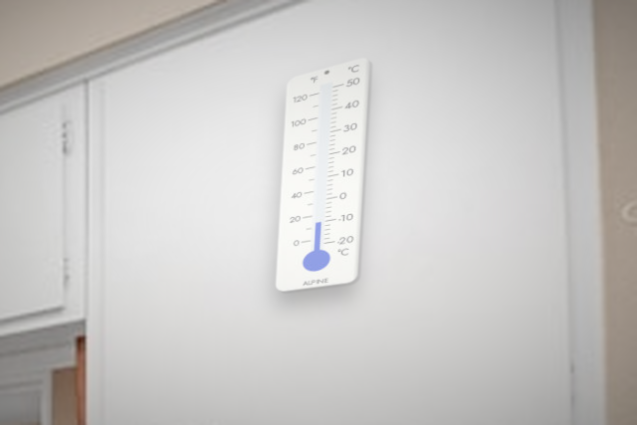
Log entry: -10°C
